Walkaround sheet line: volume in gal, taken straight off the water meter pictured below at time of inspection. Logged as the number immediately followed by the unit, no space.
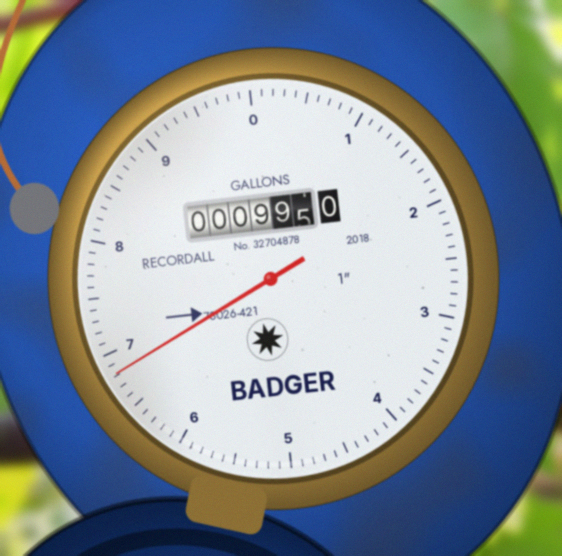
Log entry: 9946.8gal
